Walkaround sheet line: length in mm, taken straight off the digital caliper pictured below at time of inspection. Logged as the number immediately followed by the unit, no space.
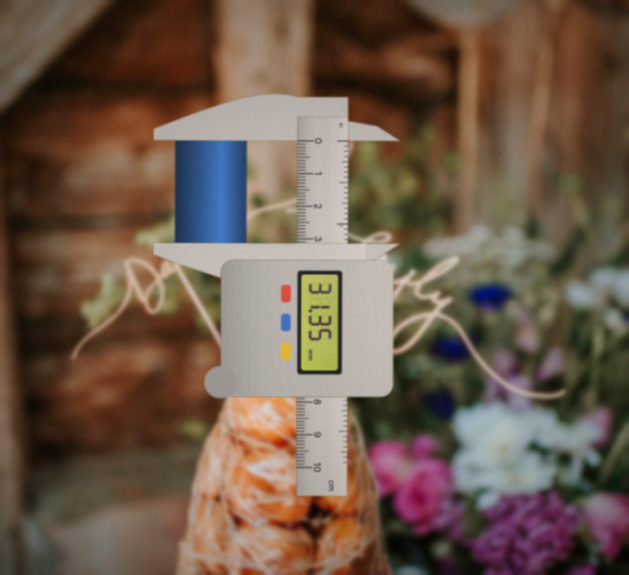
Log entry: 31.35mm
